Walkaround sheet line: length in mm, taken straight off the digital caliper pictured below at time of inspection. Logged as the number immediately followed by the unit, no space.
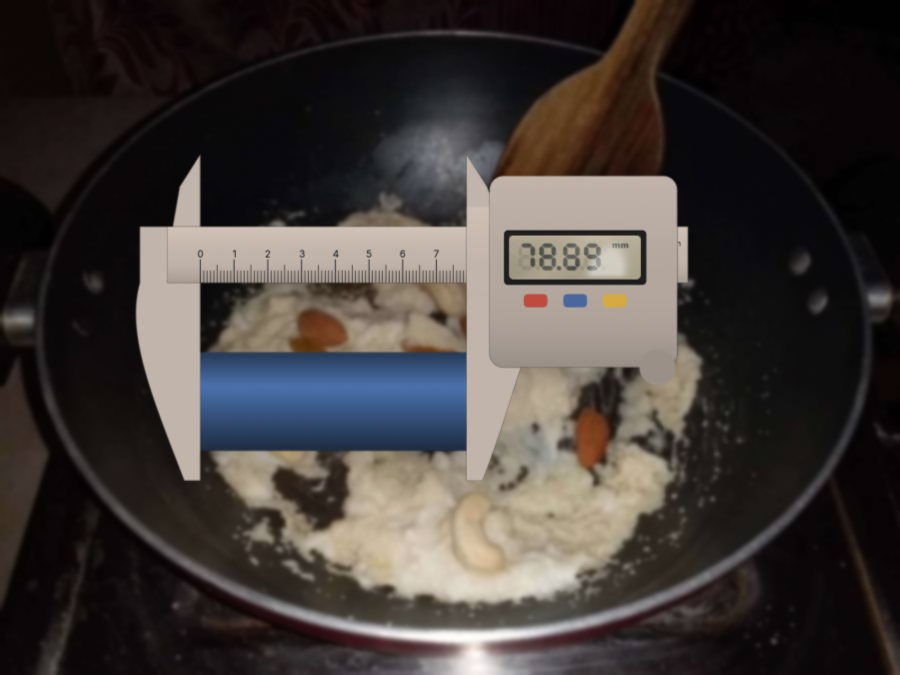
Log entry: 78.89mm
